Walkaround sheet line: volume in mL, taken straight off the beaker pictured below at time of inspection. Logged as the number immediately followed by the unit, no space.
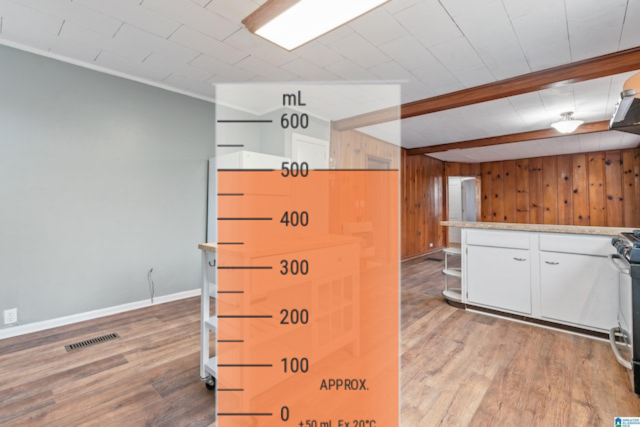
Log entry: 500mL
